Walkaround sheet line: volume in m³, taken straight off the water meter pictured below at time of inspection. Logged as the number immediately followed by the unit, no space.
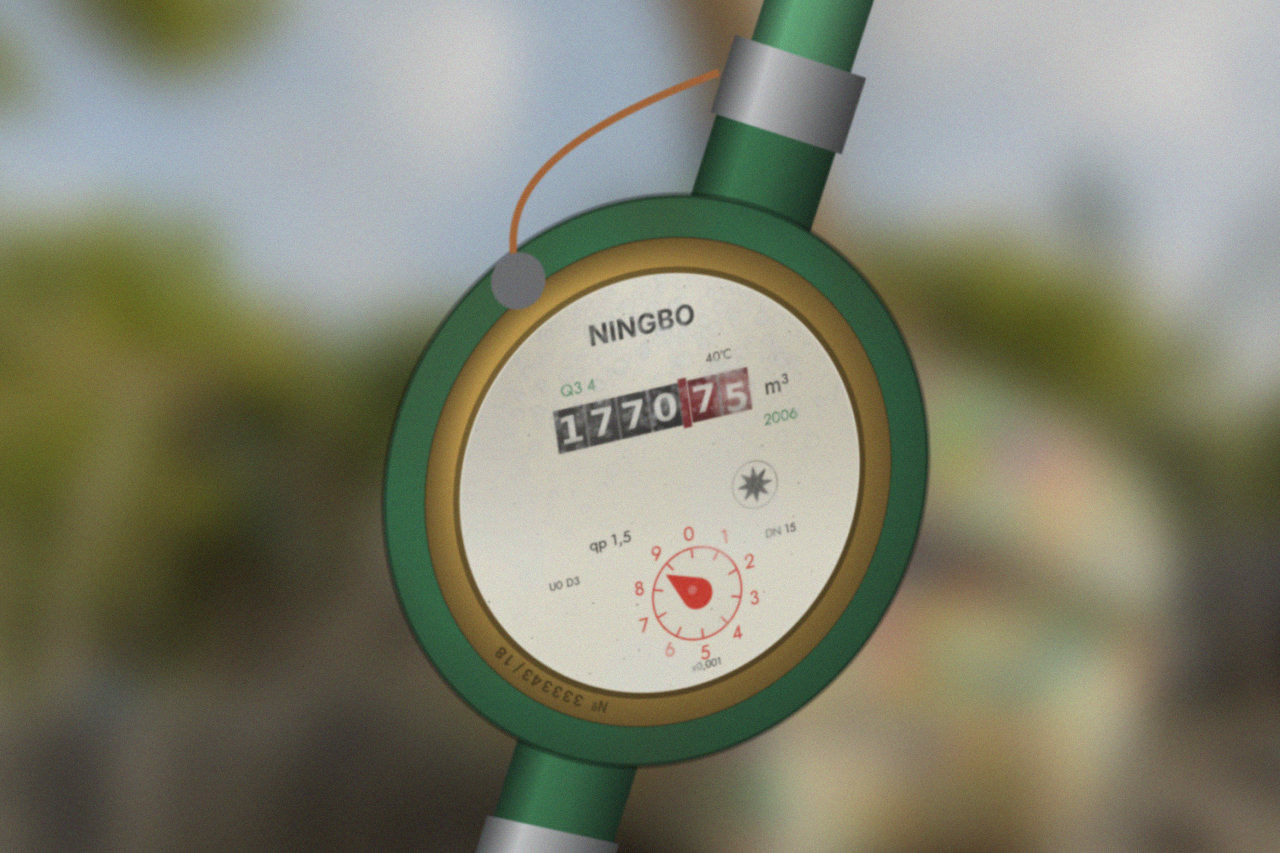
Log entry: 1770.748m³
